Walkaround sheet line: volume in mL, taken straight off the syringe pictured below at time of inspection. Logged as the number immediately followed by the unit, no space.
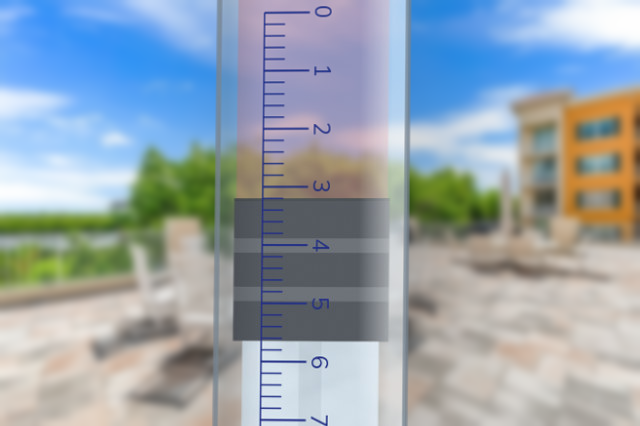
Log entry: 3.2mL
